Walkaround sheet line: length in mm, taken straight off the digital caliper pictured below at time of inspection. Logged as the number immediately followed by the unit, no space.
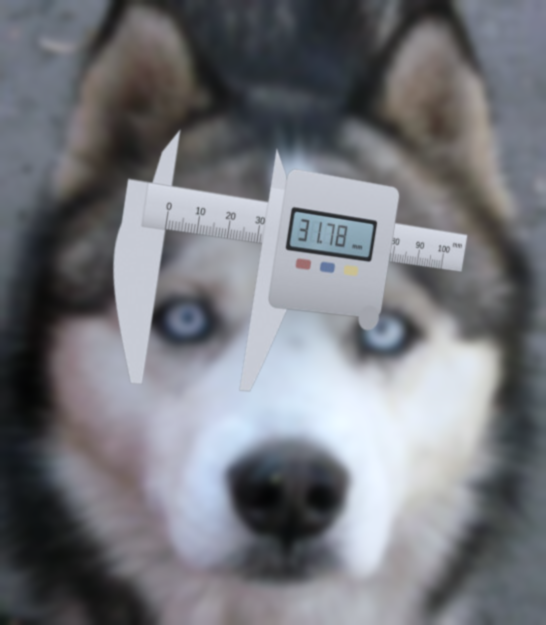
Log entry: 31.78mm
